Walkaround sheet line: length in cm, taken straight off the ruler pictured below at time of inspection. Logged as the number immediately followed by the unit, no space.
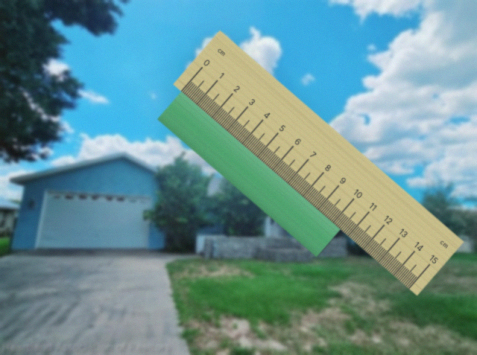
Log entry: 10.5cm
